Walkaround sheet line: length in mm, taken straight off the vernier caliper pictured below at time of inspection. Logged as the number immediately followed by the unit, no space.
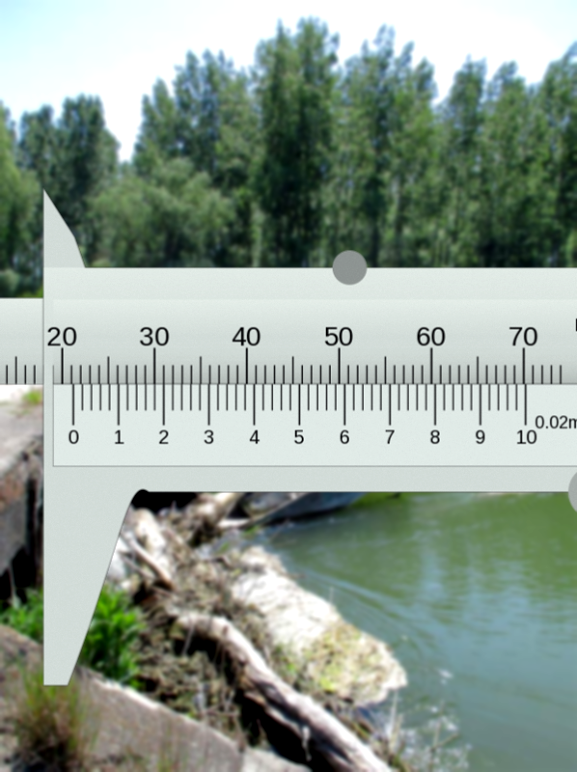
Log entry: 21.2mm
